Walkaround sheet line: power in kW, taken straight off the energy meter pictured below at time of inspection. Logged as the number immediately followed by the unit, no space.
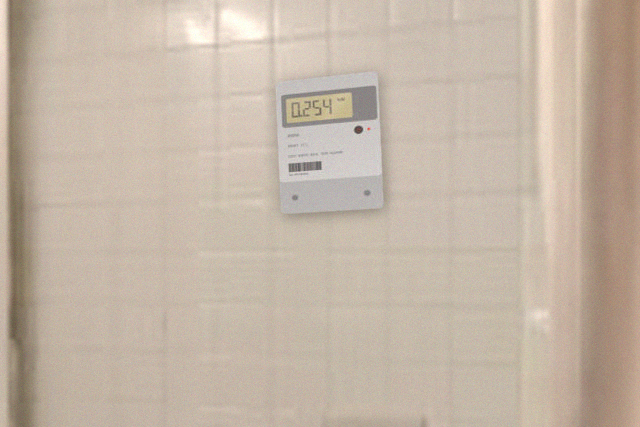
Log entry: 0.254kW
